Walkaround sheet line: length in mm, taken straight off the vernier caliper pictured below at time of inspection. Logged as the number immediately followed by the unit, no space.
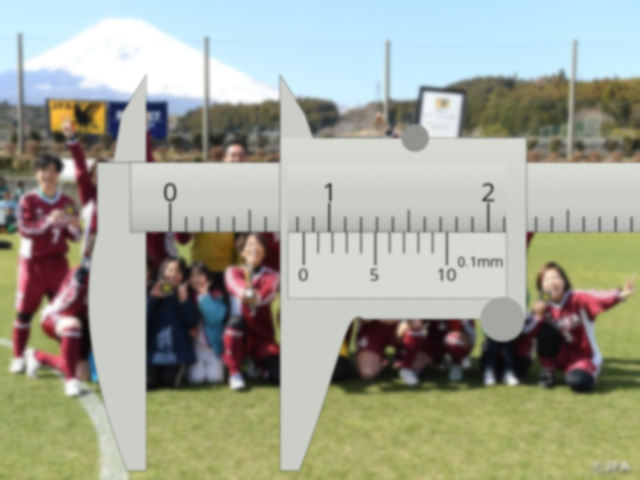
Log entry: 8.4mm
